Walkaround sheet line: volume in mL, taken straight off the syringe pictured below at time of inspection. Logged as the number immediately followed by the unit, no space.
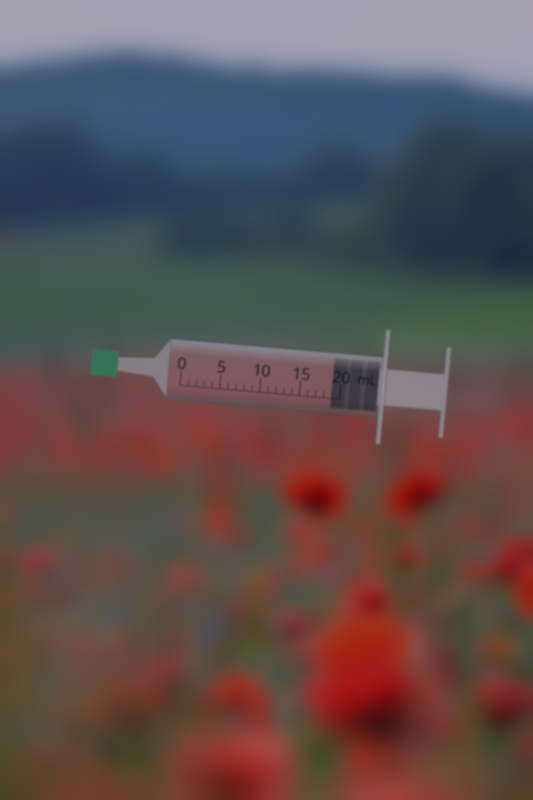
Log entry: 19mL
